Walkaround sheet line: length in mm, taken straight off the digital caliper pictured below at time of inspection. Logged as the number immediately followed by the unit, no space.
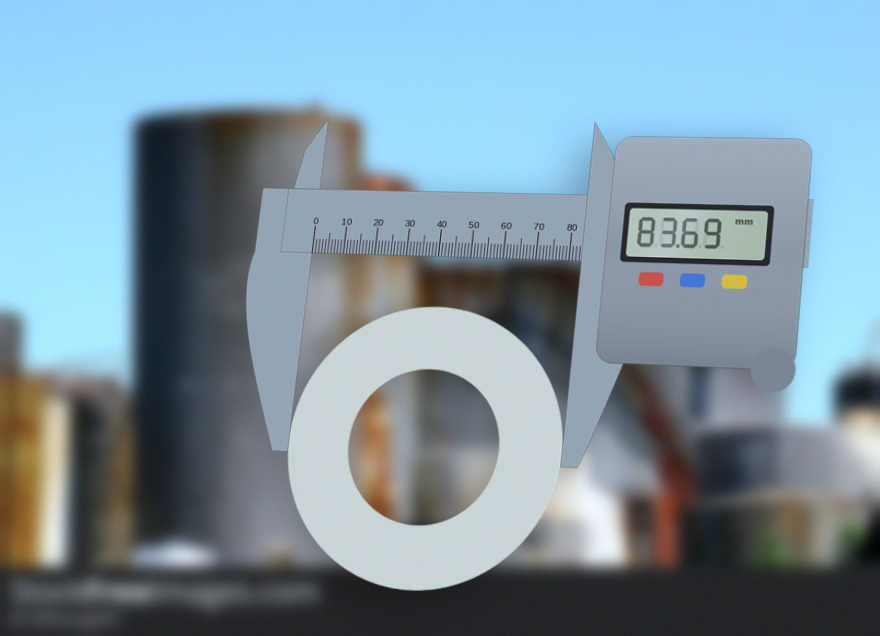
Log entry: 83.69mm
